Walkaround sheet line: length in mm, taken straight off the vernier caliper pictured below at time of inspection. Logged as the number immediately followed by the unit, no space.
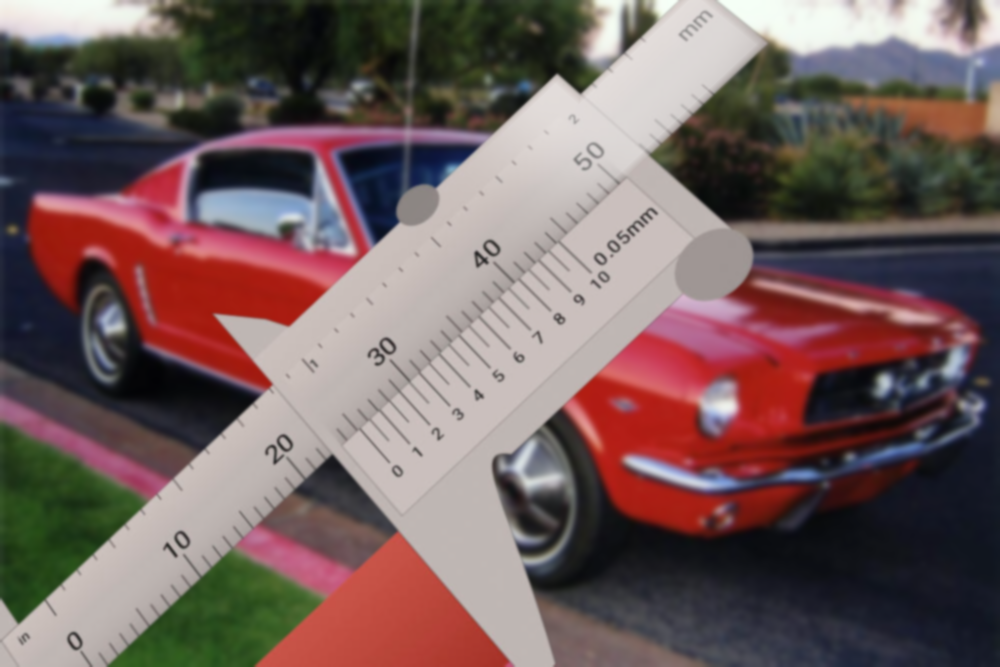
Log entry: 25.2mm
